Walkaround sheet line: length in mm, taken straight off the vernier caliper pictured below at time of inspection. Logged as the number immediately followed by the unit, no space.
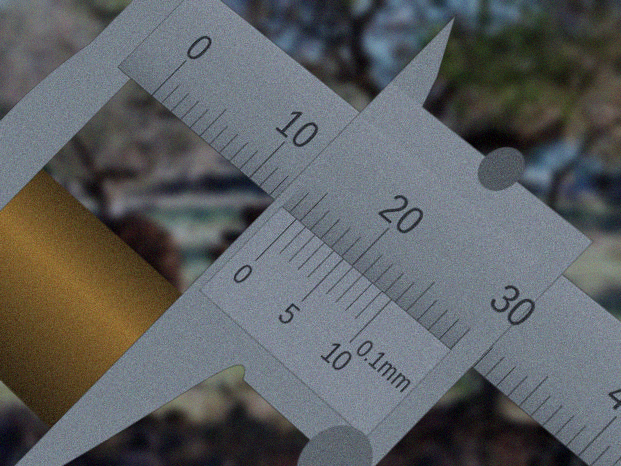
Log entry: 14.7mm
